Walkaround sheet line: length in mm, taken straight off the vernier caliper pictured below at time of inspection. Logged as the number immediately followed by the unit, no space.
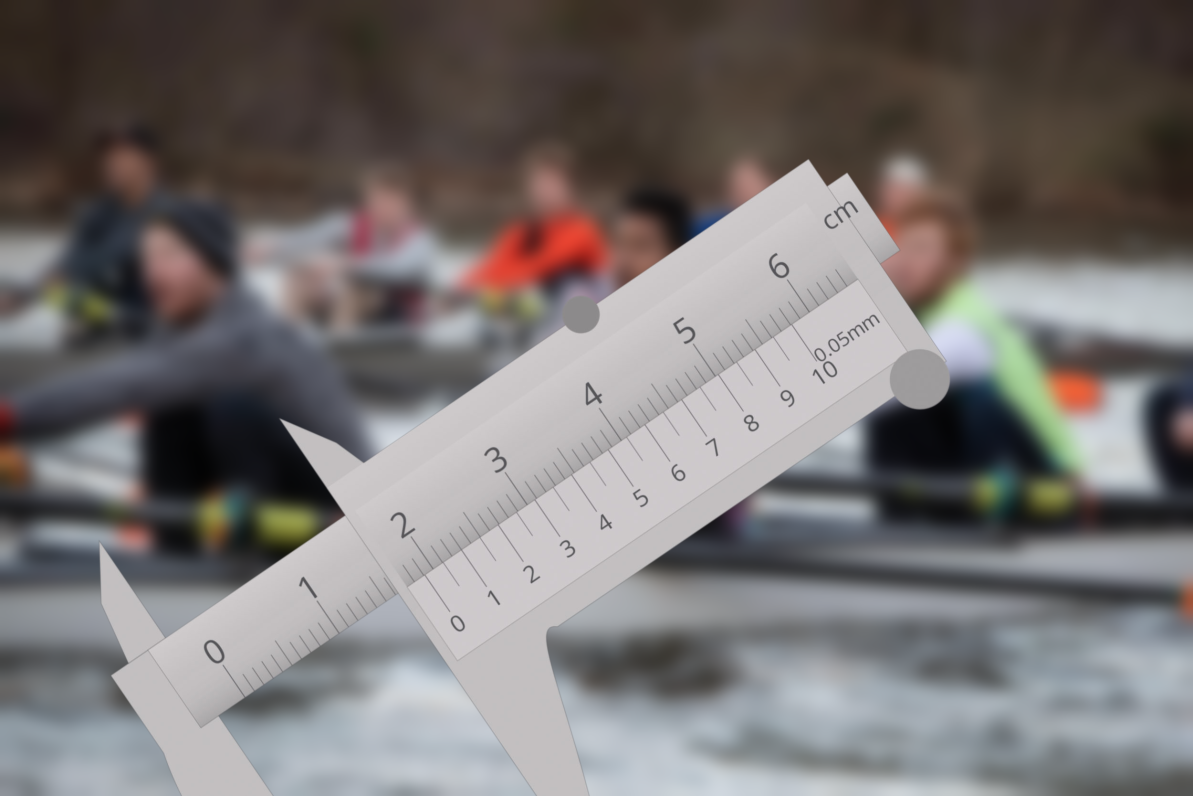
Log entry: 19.1mm
